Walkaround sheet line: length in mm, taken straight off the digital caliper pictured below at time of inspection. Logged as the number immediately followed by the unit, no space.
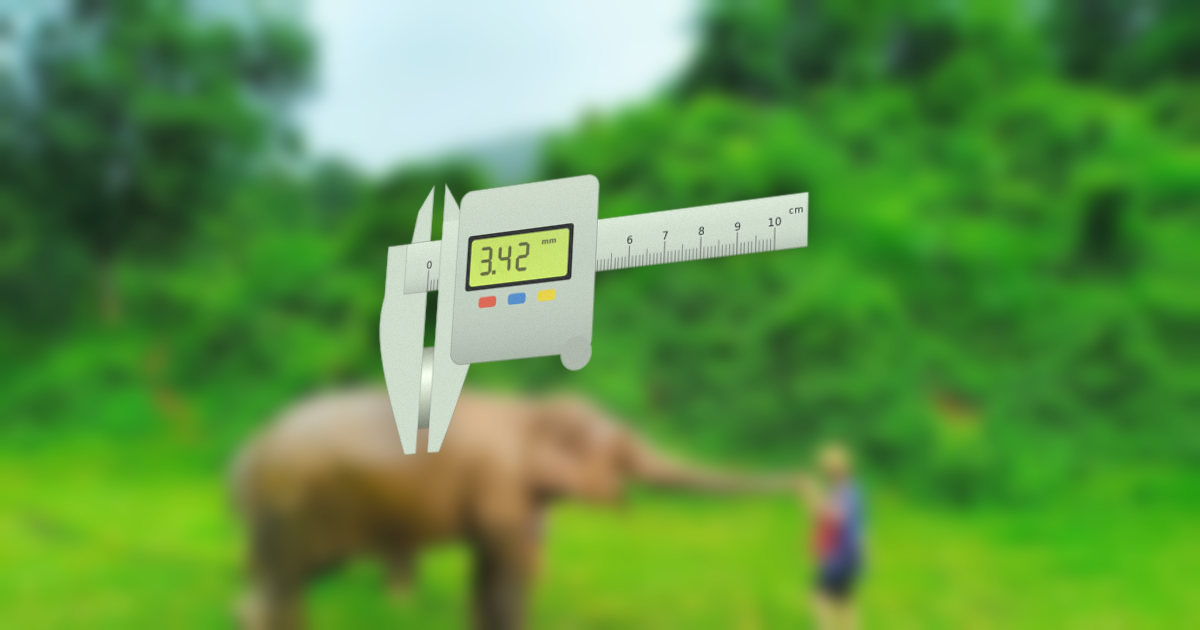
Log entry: 3.42mm
